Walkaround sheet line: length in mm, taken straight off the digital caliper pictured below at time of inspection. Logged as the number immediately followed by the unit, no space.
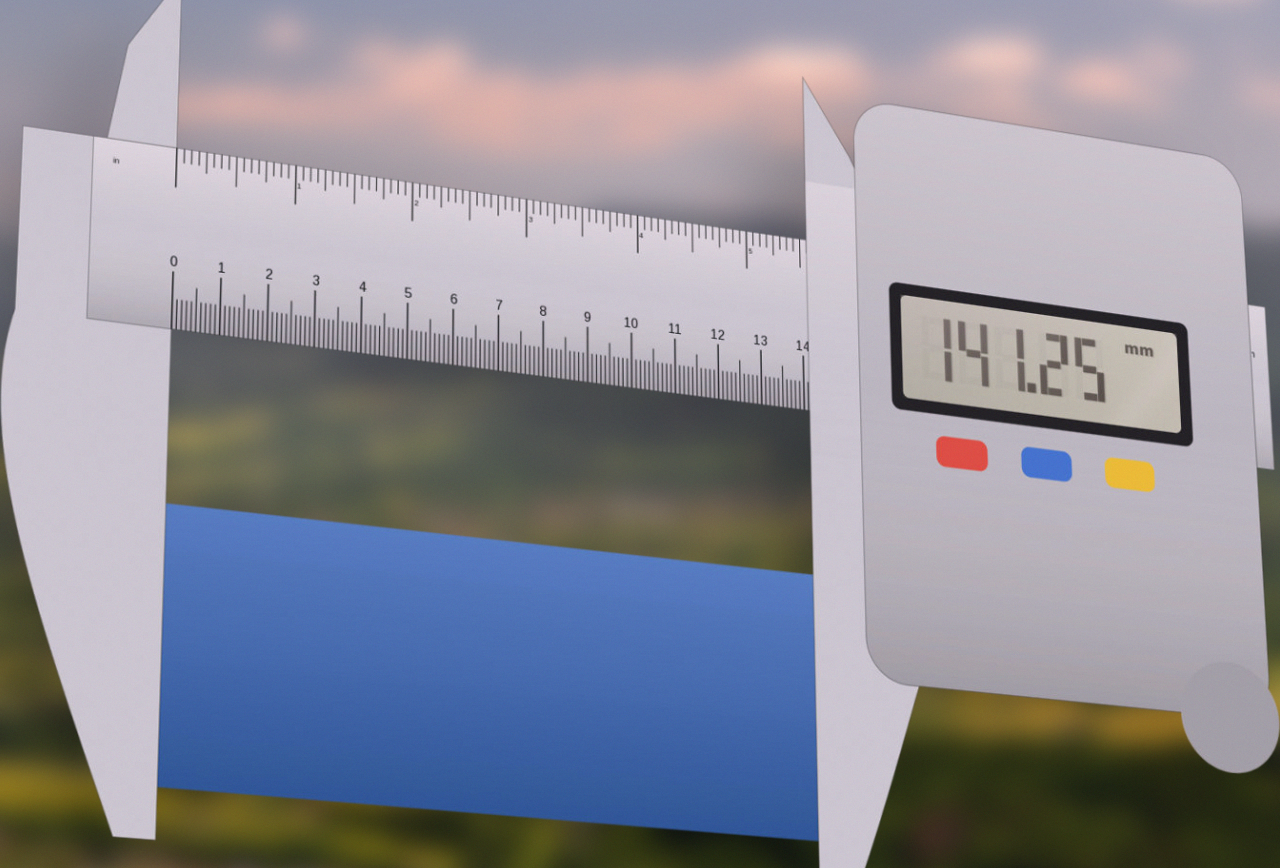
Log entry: 141.25mm
